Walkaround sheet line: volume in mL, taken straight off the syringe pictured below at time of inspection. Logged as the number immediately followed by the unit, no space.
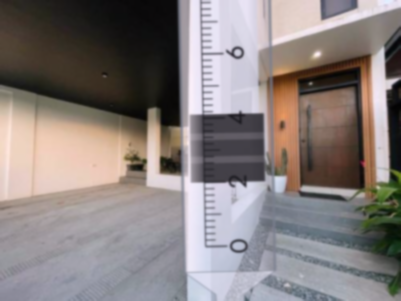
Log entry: 2mL
